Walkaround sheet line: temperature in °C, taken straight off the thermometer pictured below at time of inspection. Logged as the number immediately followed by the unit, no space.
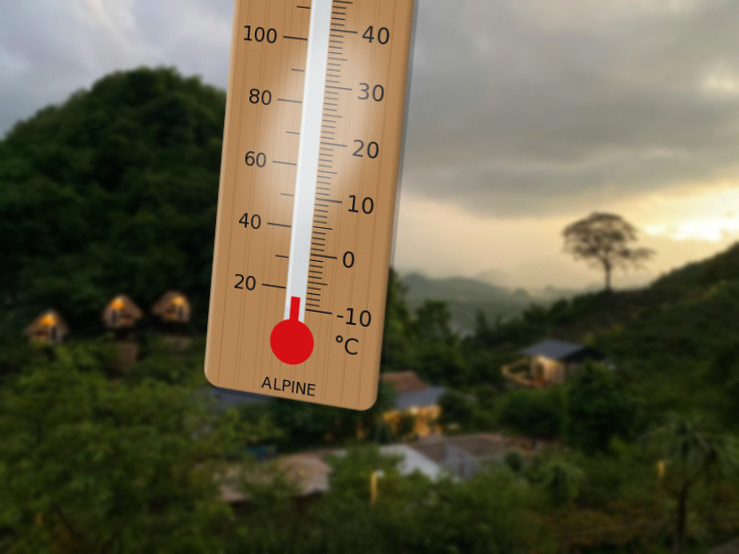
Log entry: -8°C
